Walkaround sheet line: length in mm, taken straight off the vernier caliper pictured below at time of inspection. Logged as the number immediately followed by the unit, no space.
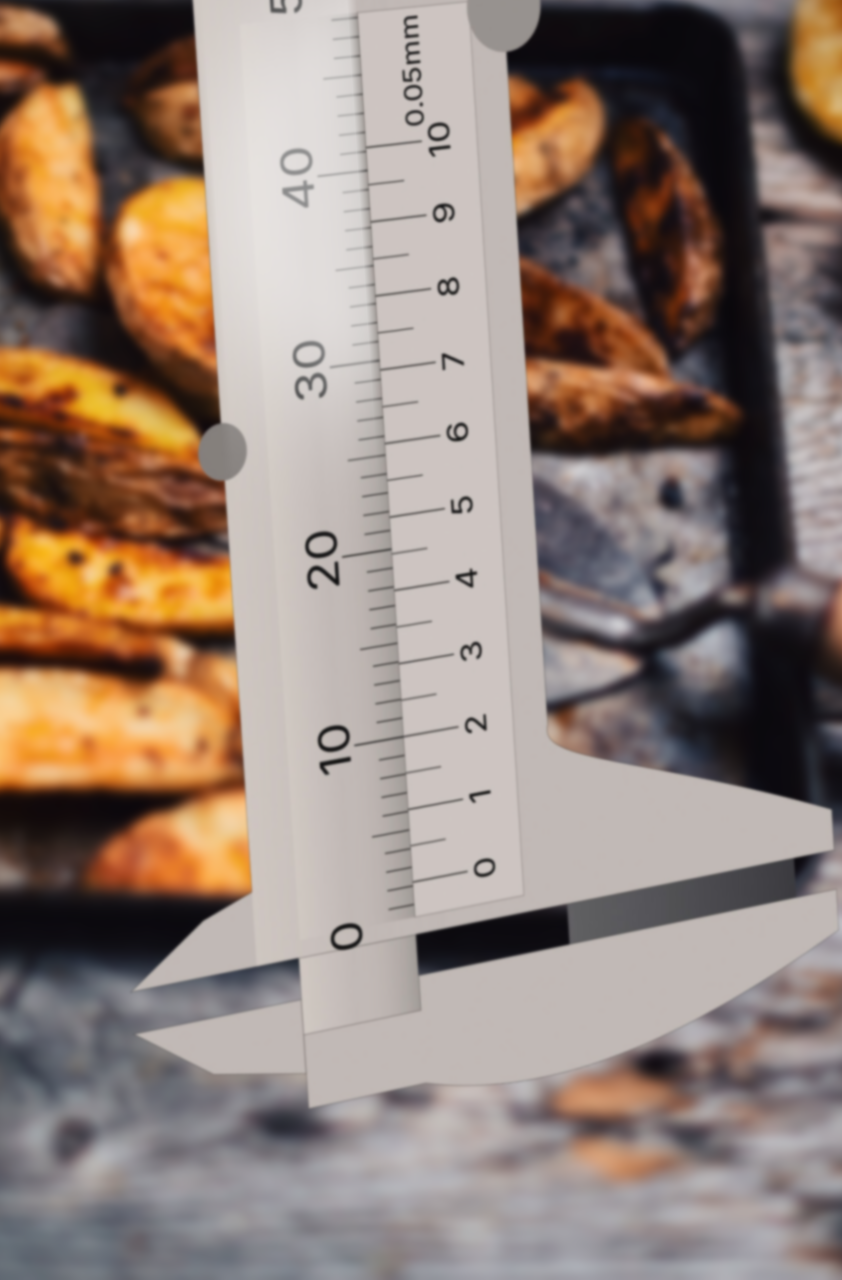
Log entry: 2.2mm
